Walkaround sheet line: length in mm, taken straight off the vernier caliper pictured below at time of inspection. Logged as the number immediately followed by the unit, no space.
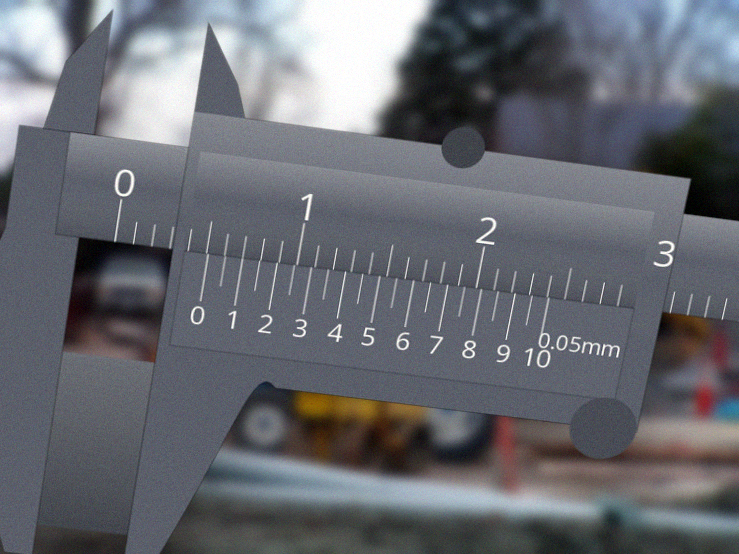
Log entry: 5.1mm
